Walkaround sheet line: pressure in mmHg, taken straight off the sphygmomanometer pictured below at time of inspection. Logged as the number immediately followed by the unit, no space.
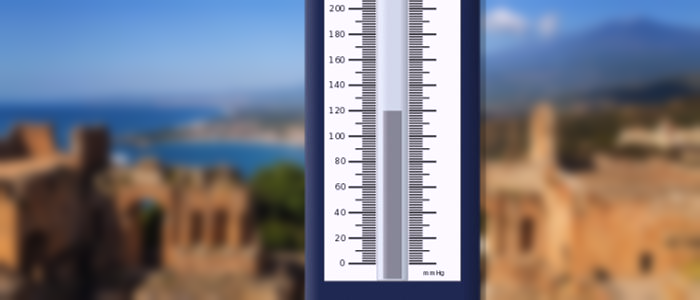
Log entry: 120mmHg
